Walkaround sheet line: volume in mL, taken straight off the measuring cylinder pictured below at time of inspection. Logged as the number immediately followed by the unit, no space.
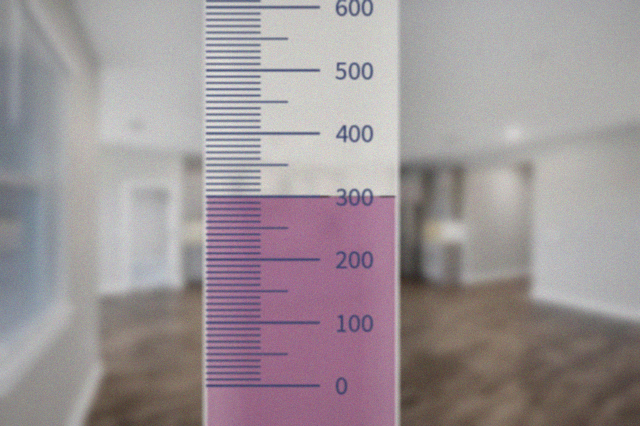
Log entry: 300mL
